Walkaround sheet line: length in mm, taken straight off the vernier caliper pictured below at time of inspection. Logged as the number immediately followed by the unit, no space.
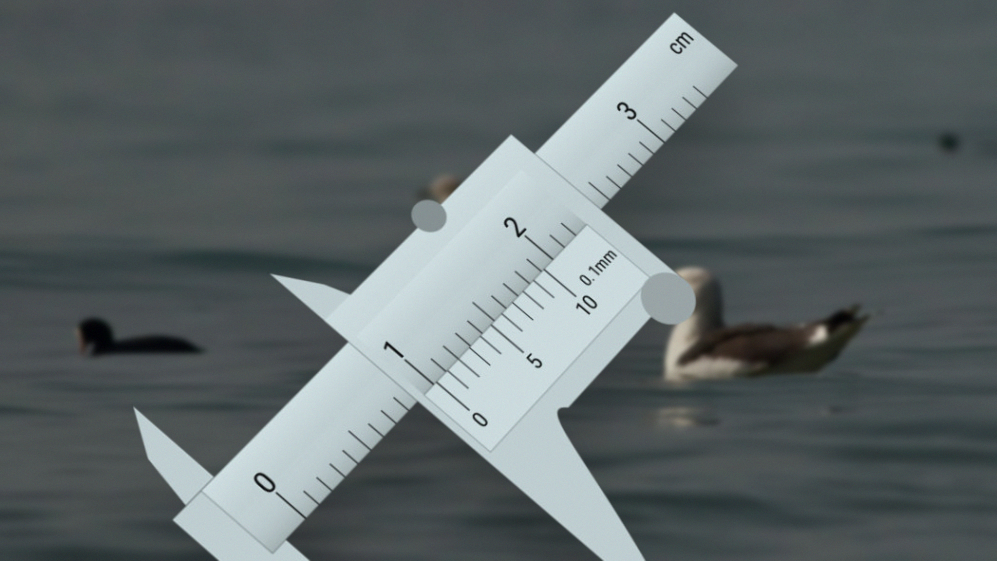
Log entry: 10.2mm
